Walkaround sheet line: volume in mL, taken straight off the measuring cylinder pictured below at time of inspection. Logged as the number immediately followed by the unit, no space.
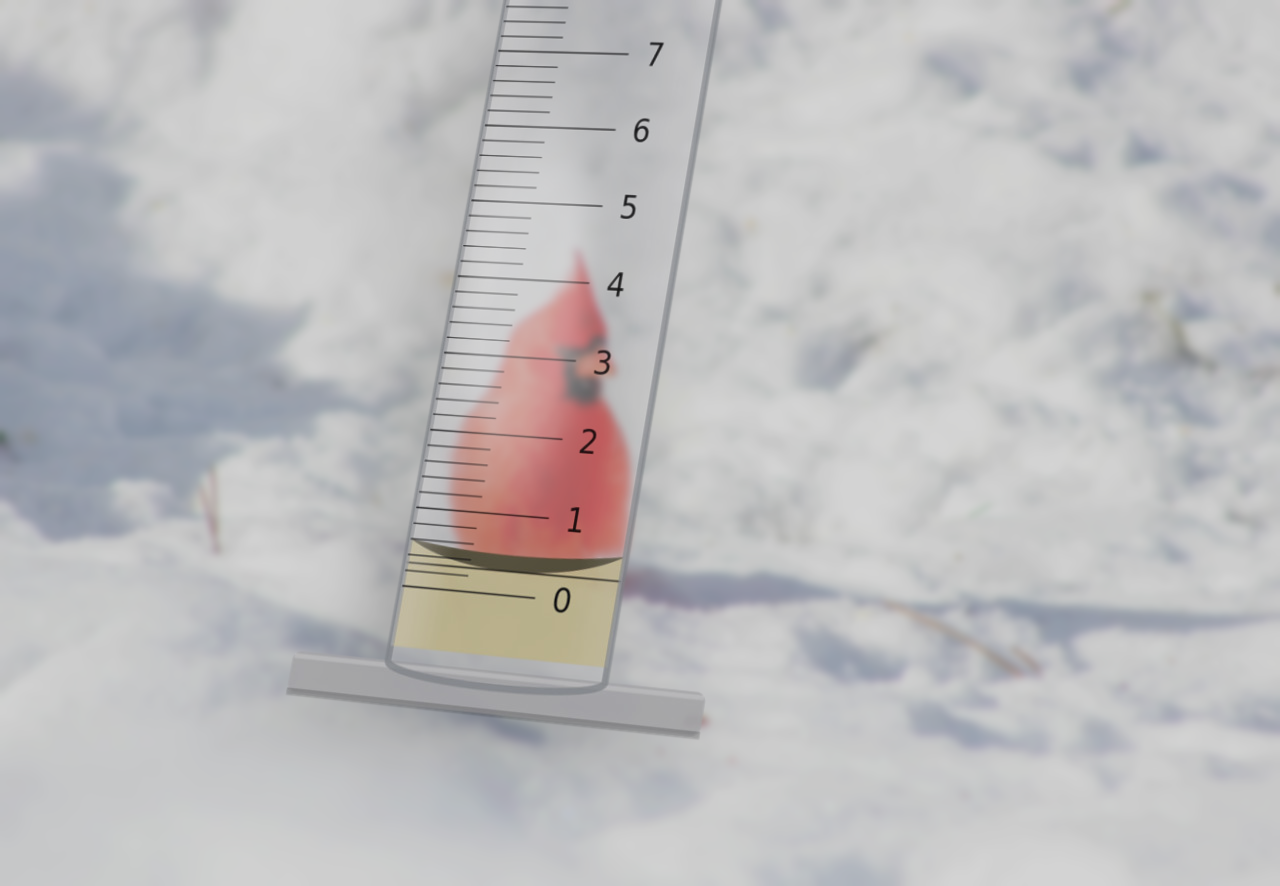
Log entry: 0.3mL
